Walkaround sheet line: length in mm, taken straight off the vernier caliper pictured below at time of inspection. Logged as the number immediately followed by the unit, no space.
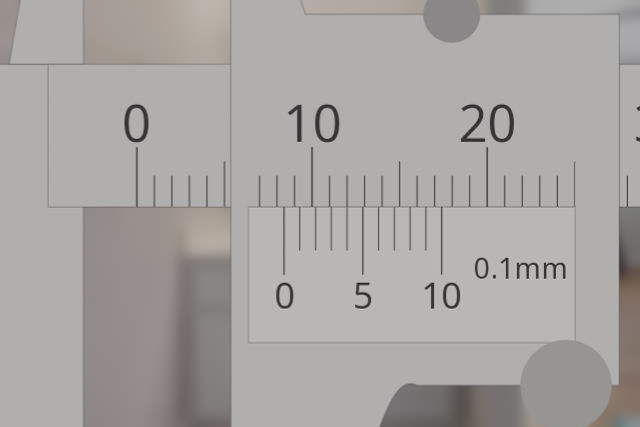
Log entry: 8.4mm
